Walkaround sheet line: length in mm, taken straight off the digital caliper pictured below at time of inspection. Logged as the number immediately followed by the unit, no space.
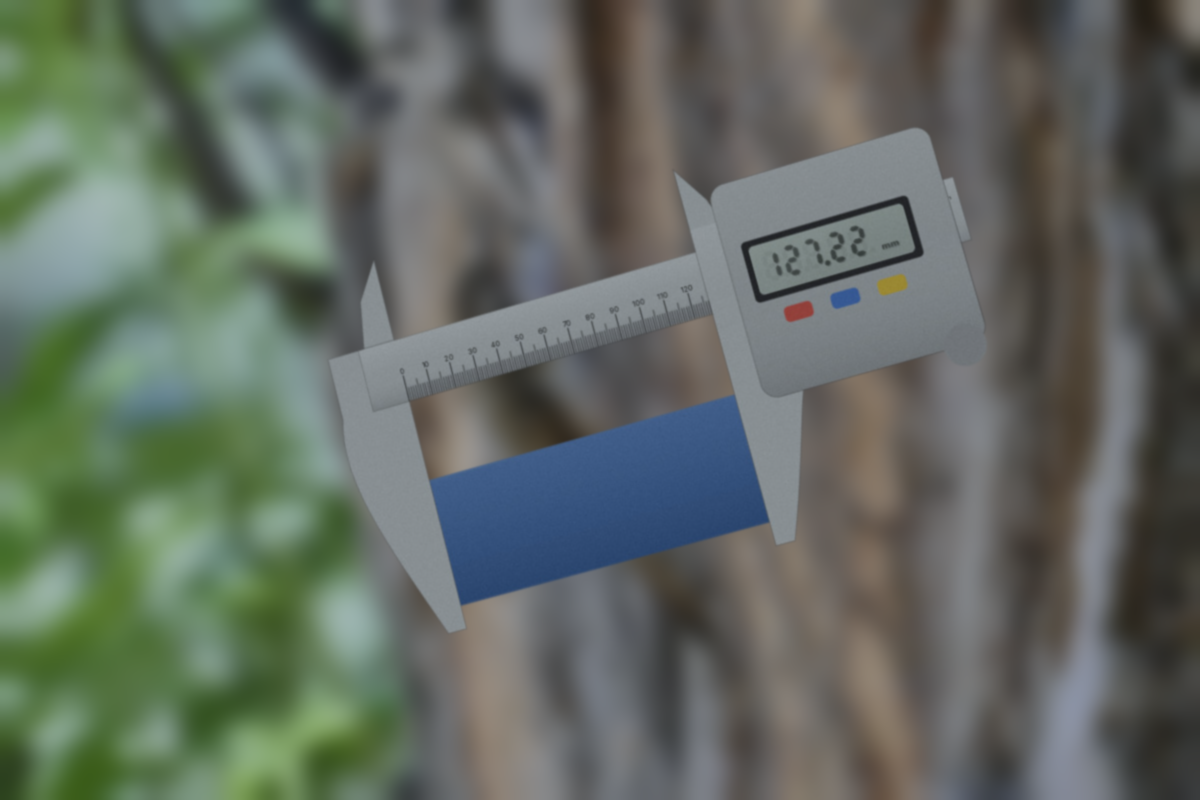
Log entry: 127.22mm
